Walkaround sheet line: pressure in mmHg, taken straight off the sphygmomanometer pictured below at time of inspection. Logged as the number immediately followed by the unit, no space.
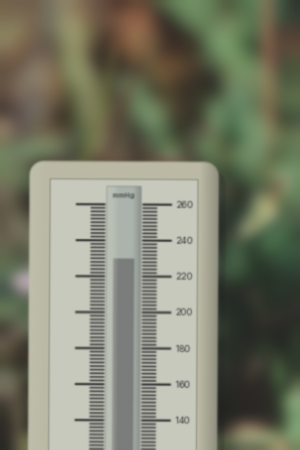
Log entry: 230mmHg
